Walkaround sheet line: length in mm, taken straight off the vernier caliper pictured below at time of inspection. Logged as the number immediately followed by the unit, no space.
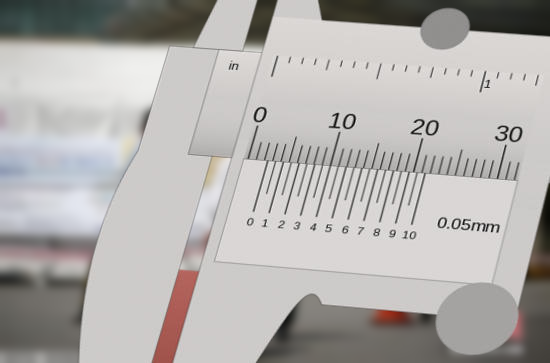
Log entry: 2.4mm
